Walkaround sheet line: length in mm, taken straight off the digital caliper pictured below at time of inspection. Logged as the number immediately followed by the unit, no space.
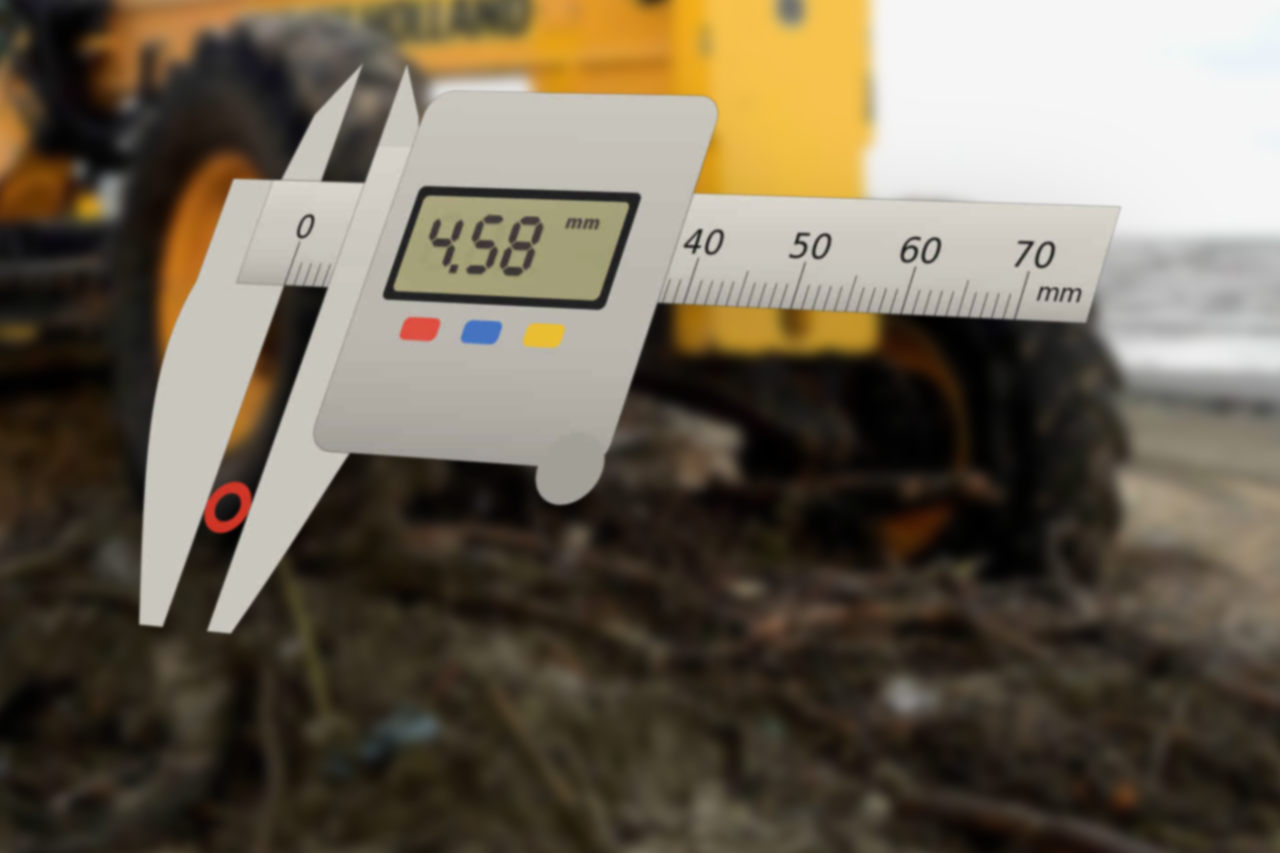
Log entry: 4.58mm
